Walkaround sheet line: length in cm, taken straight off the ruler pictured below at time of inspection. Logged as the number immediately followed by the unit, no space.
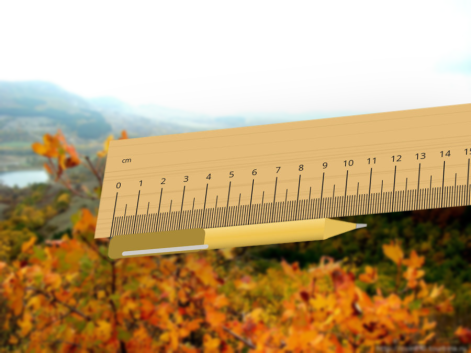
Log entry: 11cm
